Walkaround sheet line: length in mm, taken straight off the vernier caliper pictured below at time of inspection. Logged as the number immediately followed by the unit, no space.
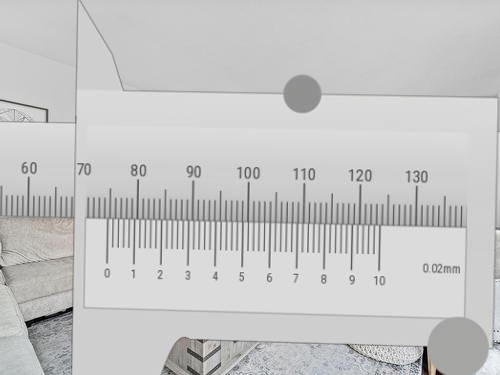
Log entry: 74.6mm
